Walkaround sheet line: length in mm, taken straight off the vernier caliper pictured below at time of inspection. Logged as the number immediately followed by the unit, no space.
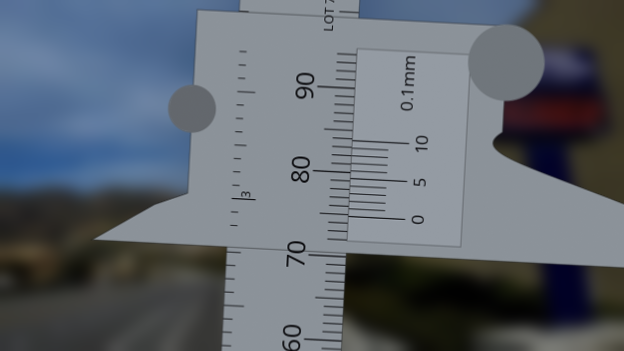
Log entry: 74.8mm
